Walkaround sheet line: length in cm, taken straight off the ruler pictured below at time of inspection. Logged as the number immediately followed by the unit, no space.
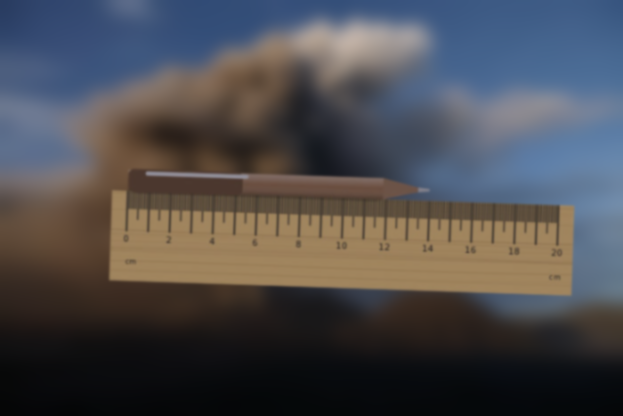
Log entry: 14cm
